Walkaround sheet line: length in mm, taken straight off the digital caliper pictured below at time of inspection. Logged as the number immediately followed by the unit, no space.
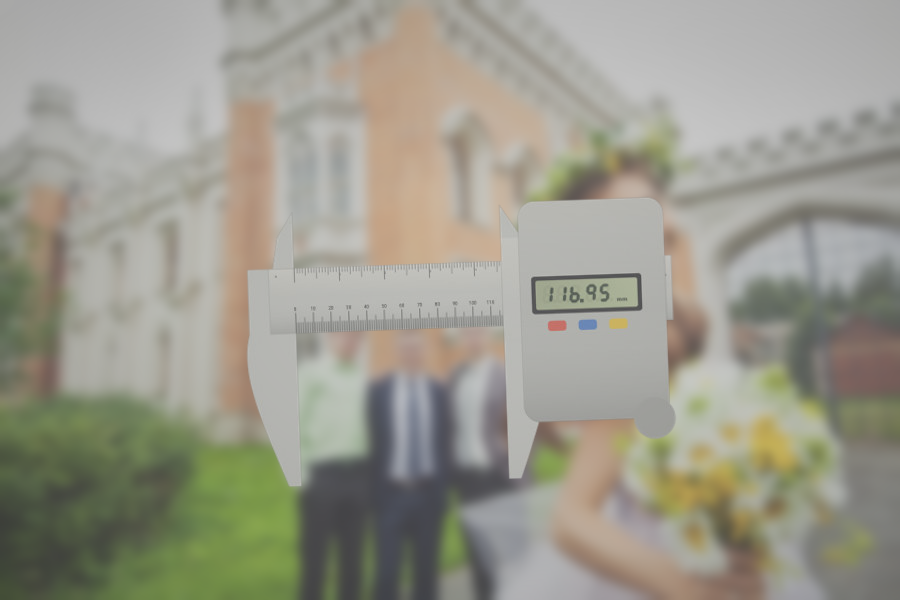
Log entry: 116.95mm
